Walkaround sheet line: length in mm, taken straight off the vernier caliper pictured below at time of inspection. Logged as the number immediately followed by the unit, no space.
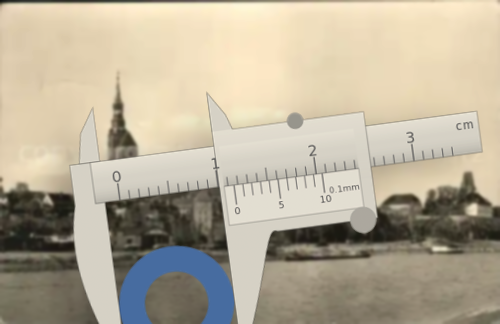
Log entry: 11.6mm
